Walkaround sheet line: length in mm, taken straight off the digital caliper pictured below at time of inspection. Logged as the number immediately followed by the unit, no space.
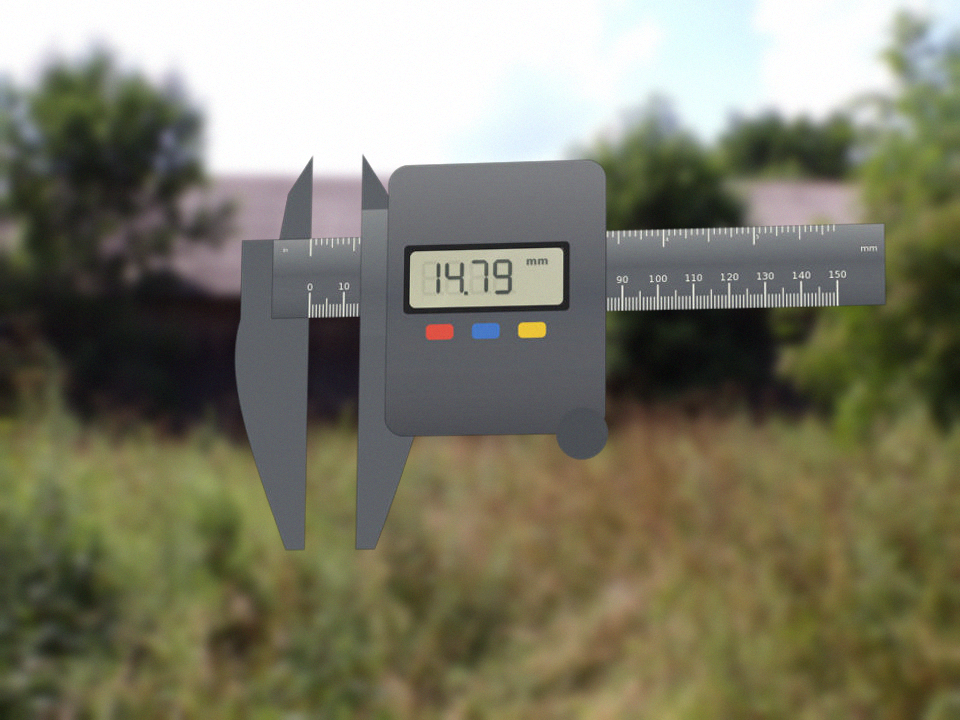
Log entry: 14.79mm
